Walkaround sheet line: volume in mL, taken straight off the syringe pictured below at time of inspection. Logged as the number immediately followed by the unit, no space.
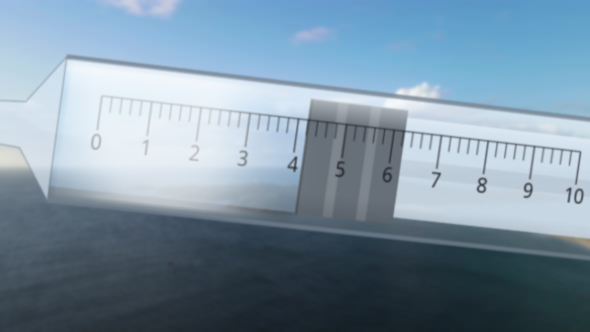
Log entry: 4.2mL
